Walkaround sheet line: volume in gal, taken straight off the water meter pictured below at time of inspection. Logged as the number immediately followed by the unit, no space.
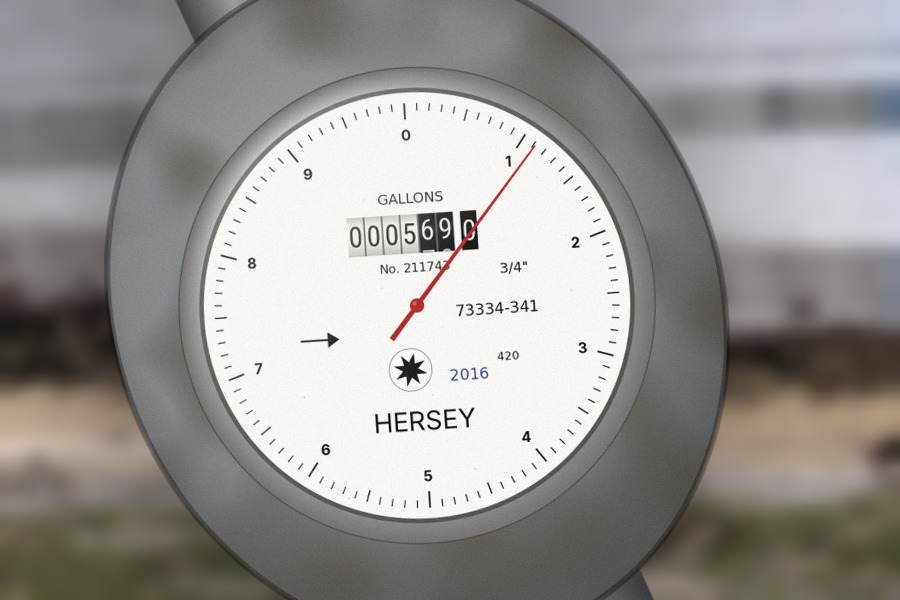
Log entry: 5691.1gal
